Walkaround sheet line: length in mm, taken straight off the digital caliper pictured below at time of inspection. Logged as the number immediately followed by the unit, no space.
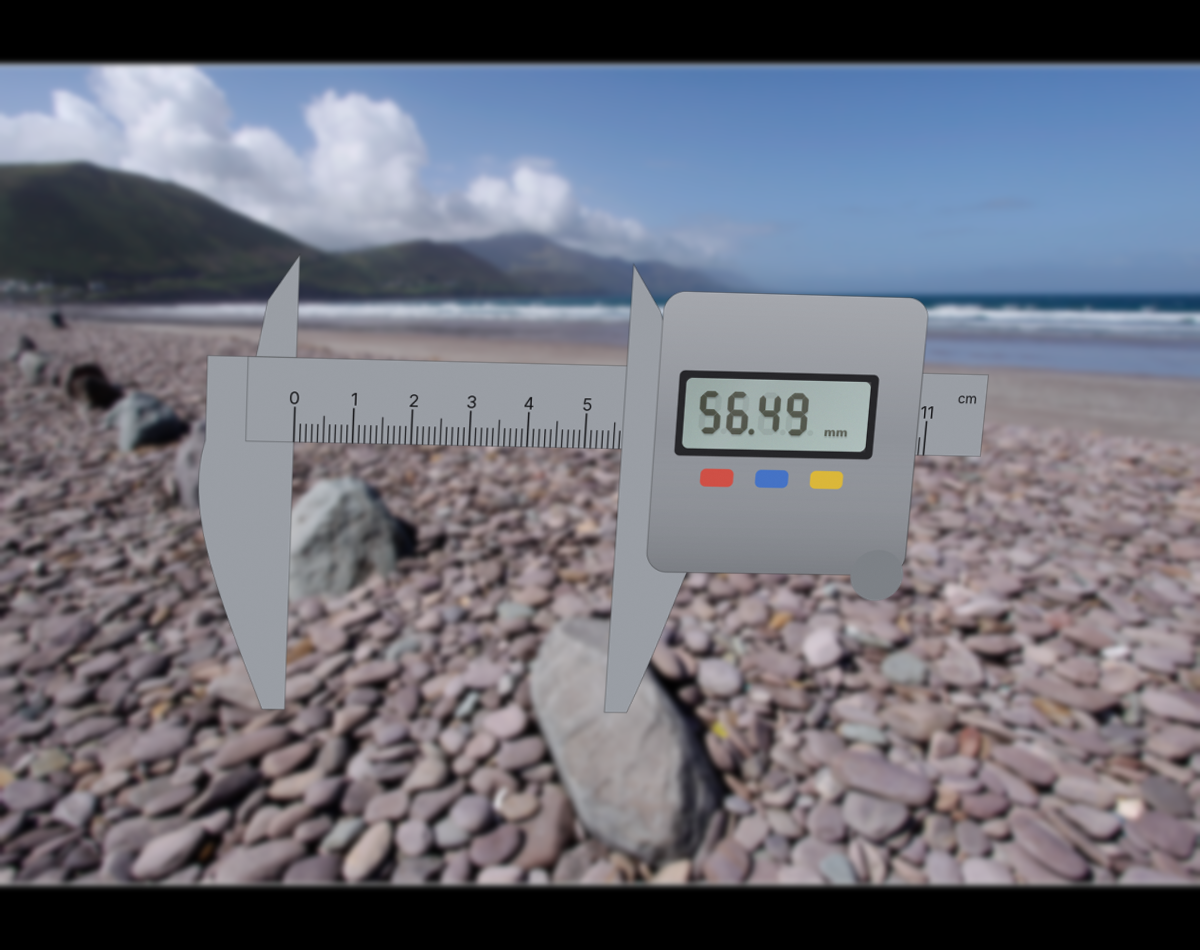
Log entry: 56.49mm
